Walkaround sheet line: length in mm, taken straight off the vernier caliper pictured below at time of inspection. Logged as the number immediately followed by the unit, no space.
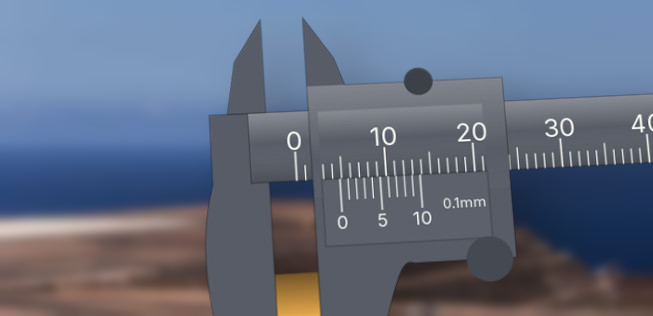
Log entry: 4.8mm
